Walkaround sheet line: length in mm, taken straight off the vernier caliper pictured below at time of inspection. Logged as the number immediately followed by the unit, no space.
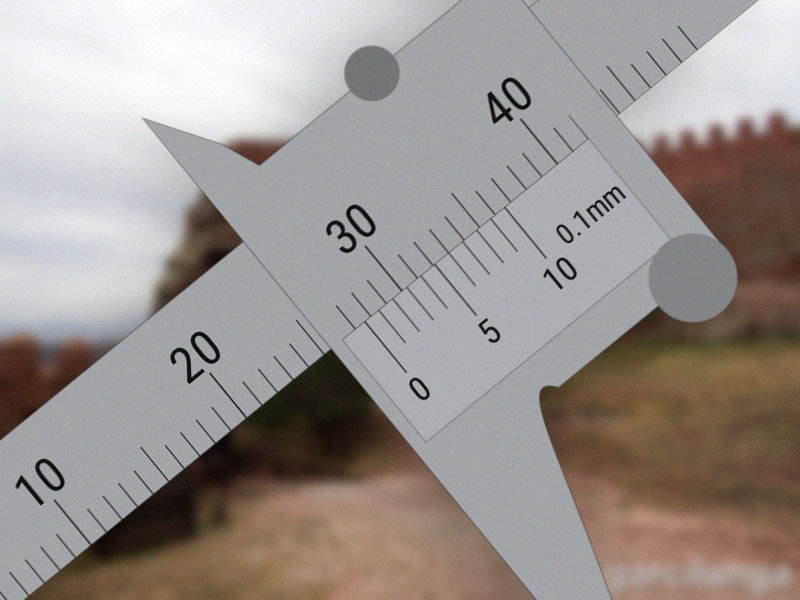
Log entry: 27.6mm
